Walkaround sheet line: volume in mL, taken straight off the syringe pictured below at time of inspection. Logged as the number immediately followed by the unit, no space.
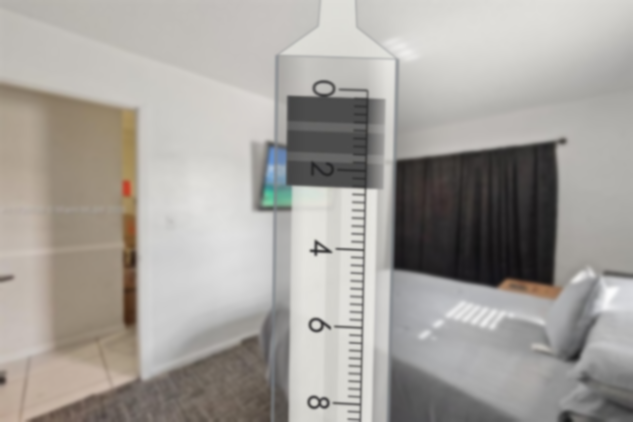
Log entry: 0.2mL
